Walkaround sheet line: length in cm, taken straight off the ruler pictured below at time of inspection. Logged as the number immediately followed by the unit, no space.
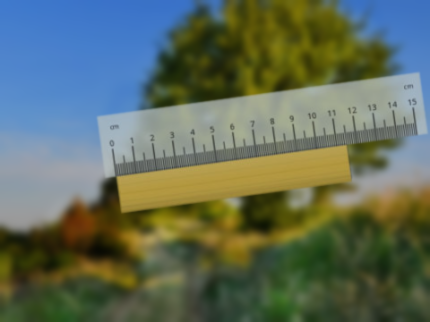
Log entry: 11.5cm
